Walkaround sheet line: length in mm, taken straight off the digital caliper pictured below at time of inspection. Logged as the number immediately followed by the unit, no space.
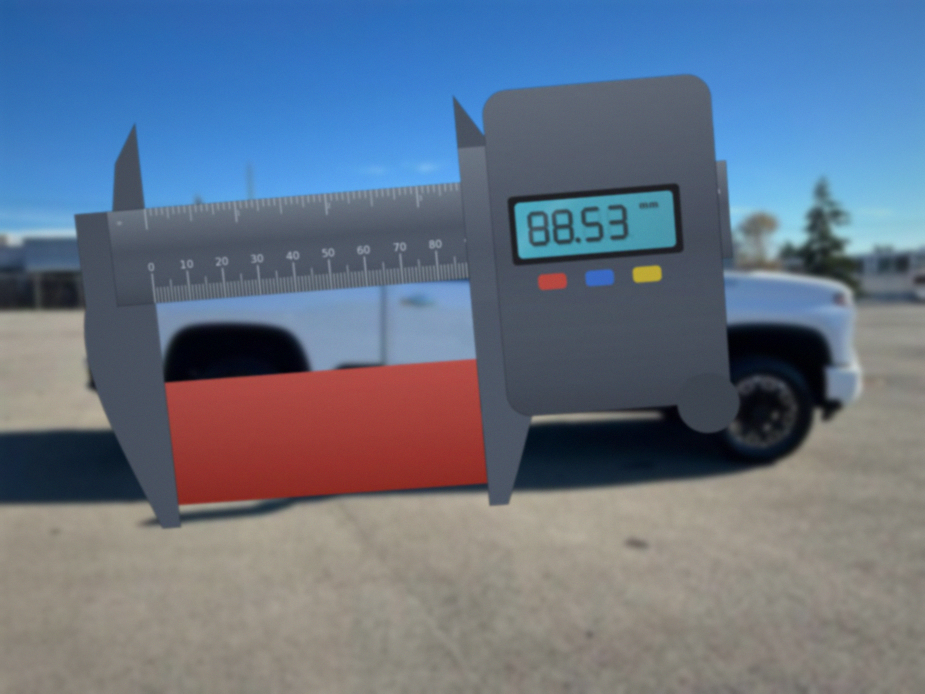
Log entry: 88.53mm
